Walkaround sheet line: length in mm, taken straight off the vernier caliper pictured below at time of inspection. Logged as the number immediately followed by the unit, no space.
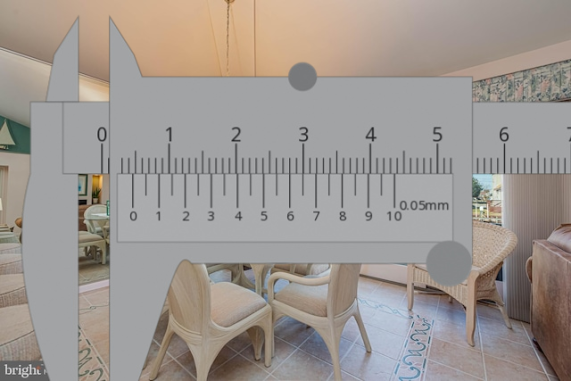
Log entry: 4.6mm
